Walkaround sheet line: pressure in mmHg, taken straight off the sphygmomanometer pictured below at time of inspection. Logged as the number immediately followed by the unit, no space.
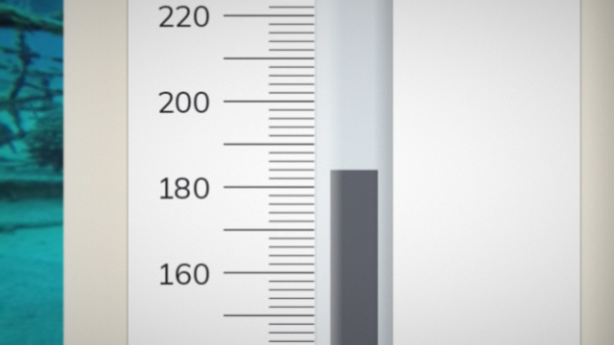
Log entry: 184mmHg
